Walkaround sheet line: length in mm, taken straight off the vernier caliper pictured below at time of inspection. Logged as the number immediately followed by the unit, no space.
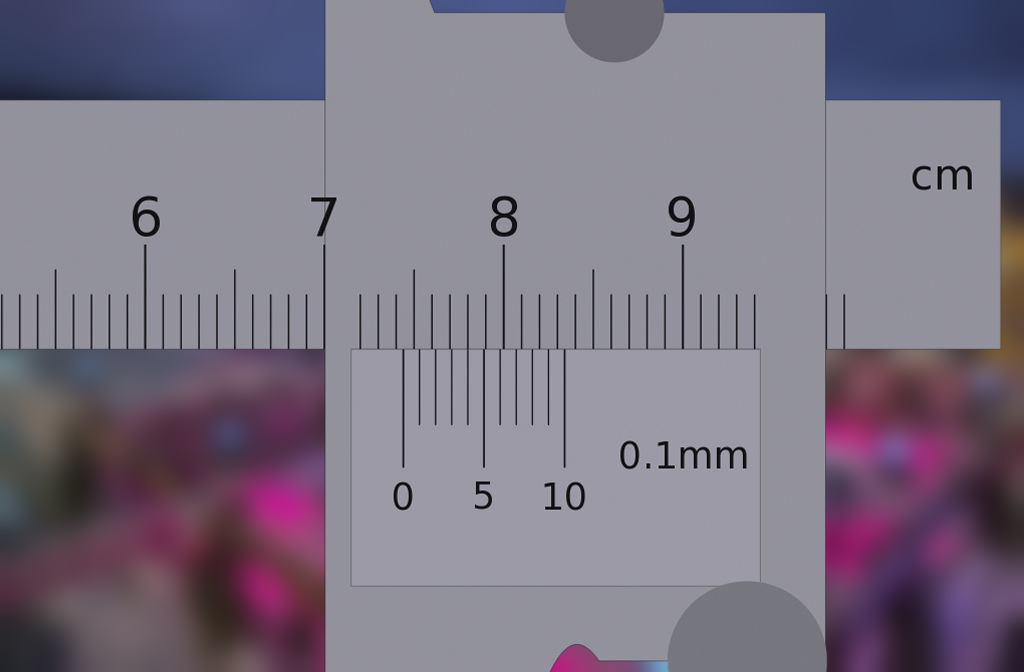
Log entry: 74.4mm
